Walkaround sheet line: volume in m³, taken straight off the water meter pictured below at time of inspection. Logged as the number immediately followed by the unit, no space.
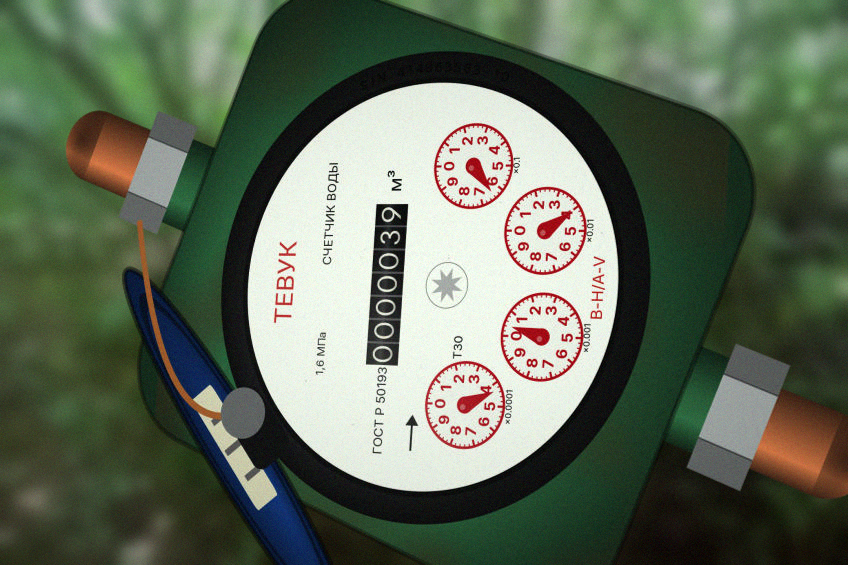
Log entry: 39.6404m³
